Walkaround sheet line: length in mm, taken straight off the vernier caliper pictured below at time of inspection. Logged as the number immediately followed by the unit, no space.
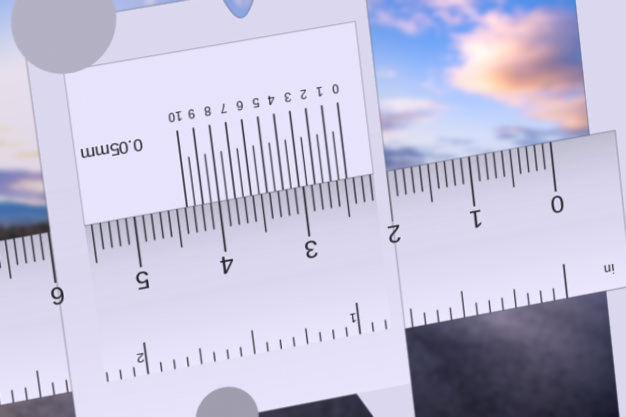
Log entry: 24.8mm
